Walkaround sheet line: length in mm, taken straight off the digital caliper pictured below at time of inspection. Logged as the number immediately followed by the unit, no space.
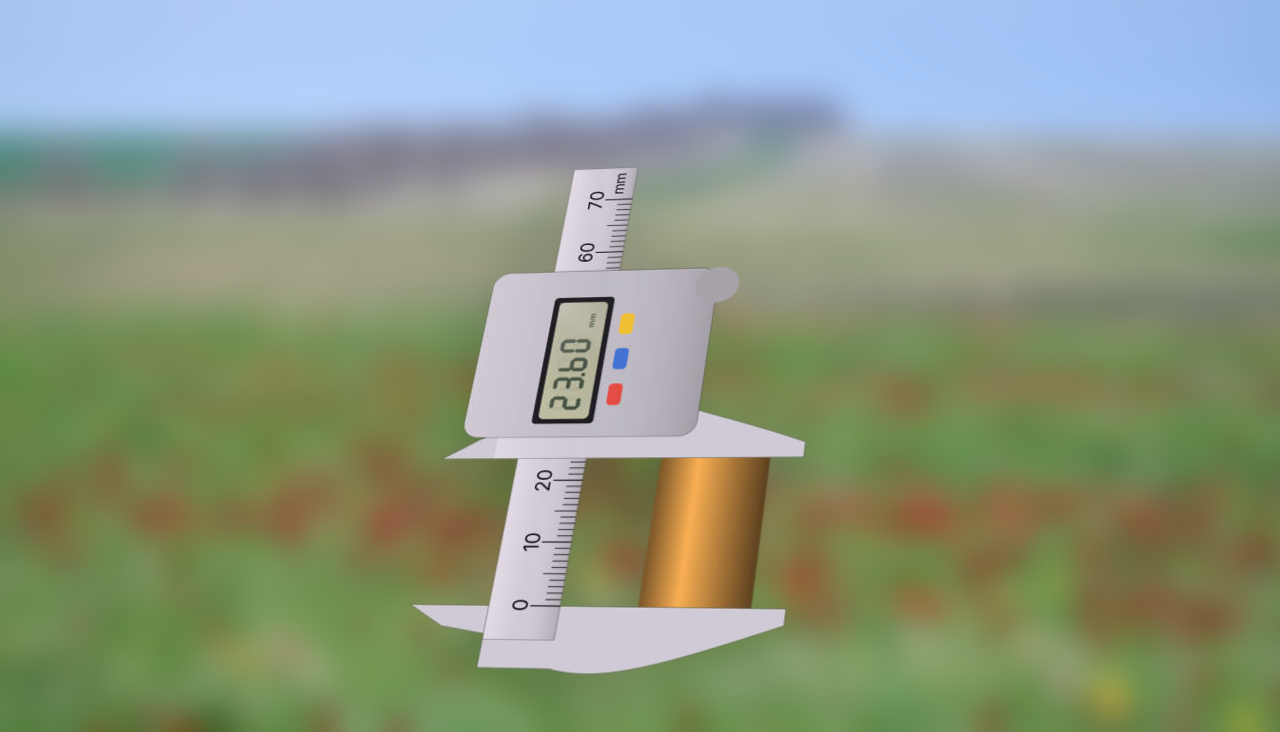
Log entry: 23.60mm
